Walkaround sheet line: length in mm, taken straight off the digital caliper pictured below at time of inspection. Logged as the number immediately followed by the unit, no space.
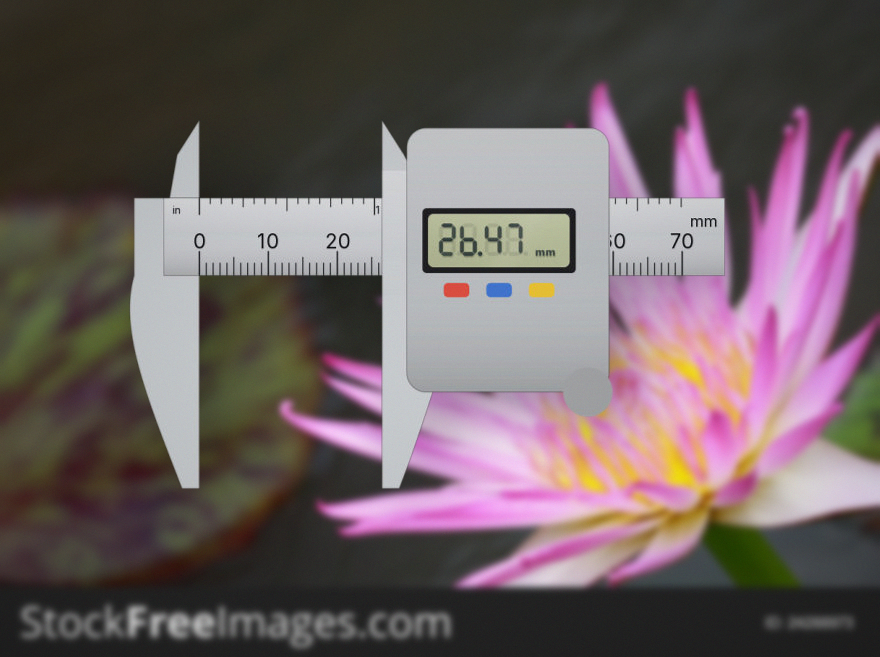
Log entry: 26.47mm
